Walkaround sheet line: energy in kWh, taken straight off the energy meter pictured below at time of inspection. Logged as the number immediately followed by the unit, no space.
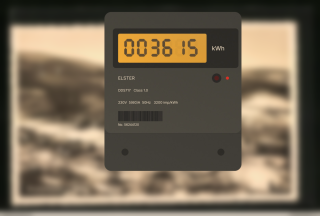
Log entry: 3615kWh
